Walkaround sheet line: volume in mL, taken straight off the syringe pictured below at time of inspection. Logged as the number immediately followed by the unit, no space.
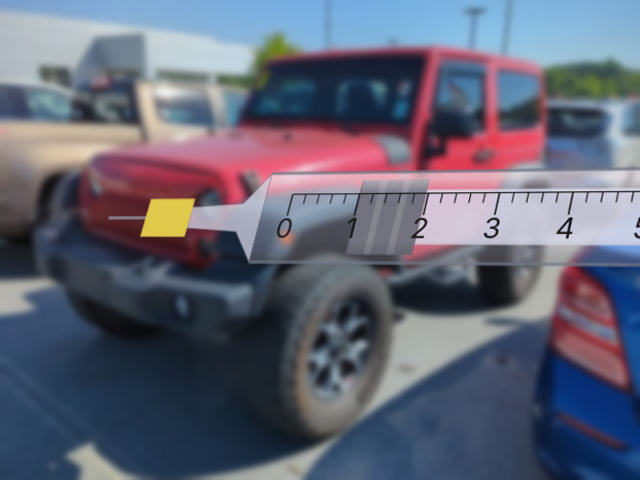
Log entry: 1mL
